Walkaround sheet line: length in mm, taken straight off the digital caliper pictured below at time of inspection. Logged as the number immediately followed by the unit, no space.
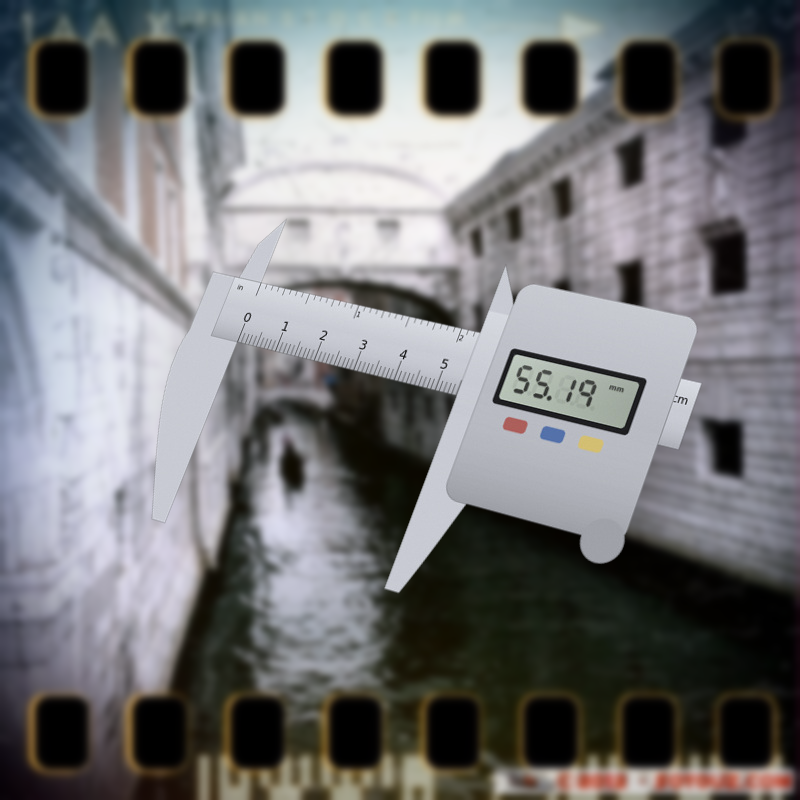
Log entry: 55.19mm
